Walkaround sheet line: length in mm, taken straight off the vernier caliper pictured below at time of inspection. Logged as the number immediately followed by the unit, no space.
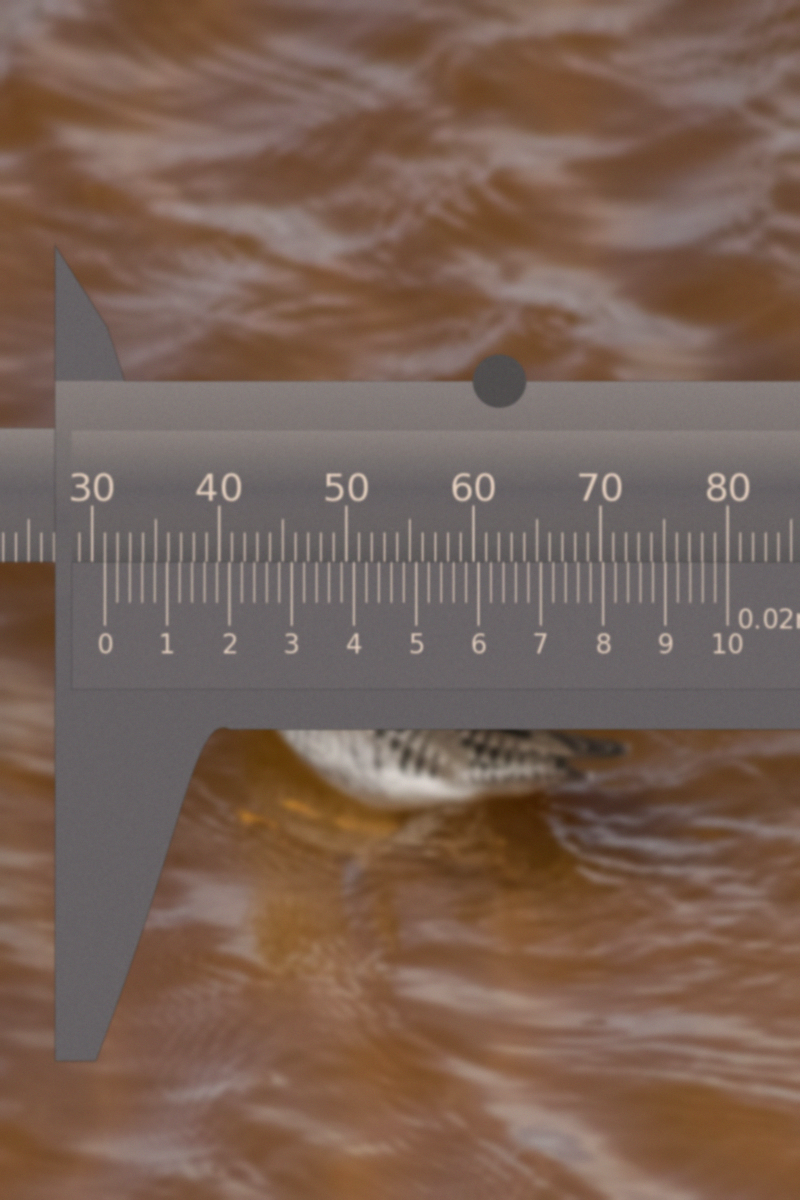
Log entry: 31.0mm
